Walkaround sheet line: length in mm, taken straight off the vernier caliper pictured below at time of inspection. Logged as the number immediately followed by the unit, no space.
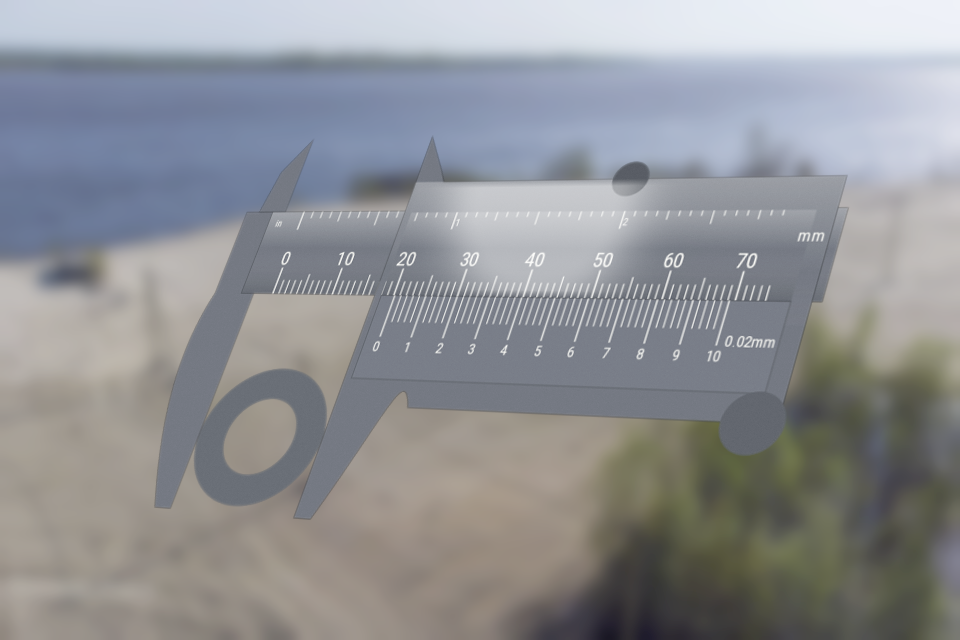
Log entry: 20.2mm
